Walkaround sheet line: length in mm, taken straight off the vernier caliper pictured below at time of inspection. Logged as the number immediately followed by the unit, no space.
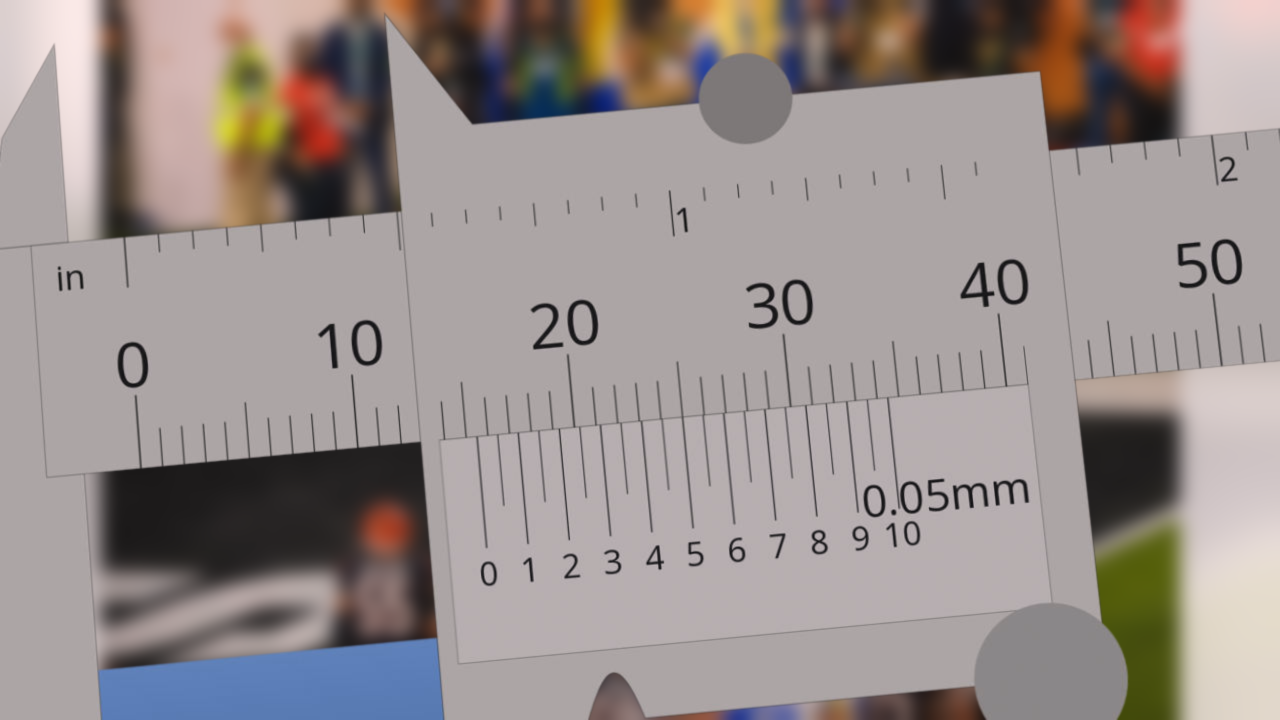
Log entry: 15.5mm
